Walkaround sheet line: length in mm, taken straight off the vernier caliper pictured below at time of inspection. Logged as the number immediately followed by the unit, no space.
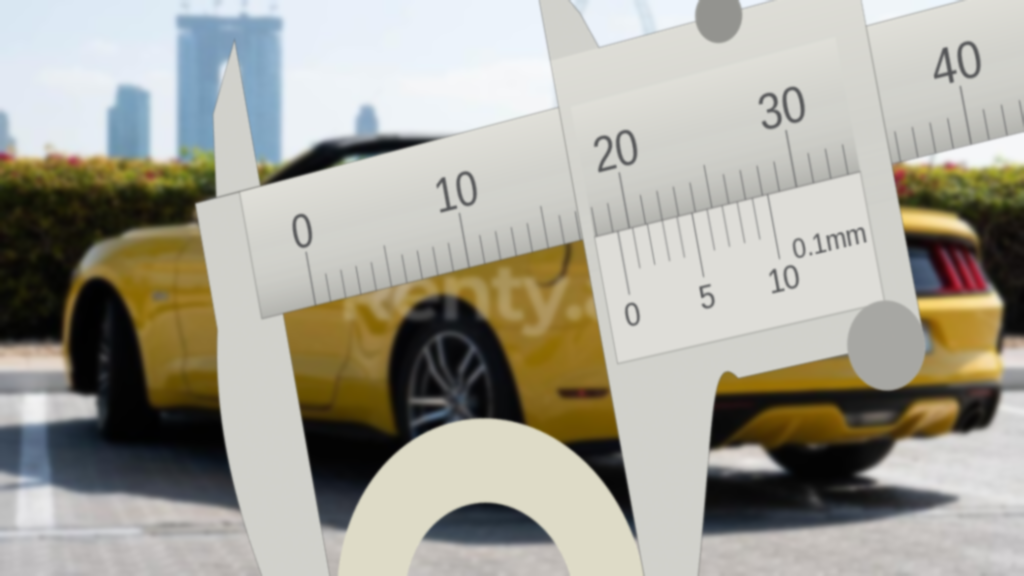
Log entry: 19.3mm
